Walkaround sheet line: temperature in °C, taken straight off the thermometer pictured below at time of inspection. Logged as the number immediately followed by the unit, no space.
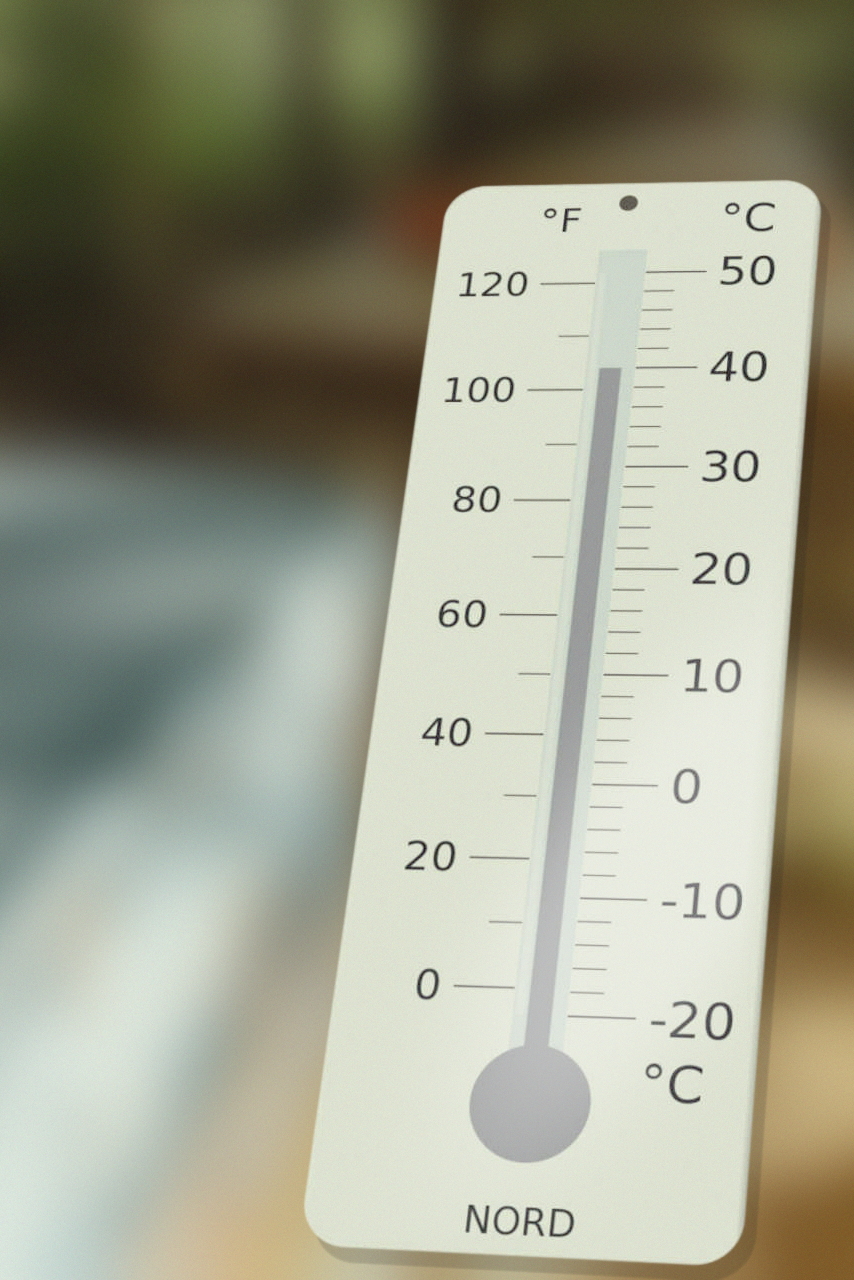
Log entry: 40°C
